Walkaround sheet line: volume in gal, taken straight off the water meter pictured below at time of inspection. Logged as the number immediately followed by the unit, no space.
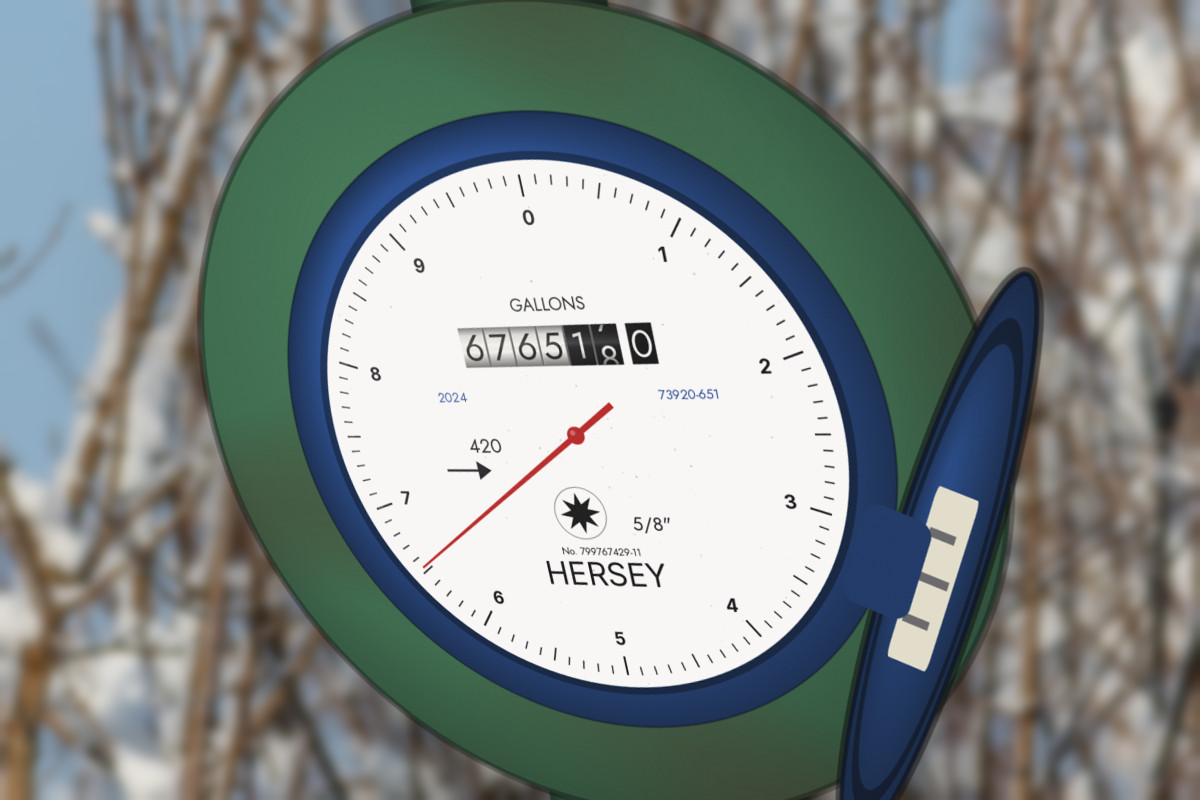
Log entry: 6765176.5gal
